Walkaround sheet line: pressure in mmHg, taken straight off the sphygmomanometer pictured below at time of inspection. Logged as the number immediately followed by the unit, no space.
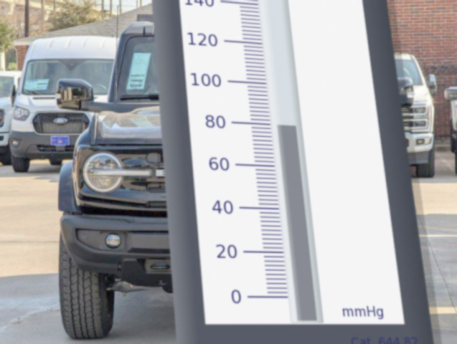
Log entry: 80mmHg
